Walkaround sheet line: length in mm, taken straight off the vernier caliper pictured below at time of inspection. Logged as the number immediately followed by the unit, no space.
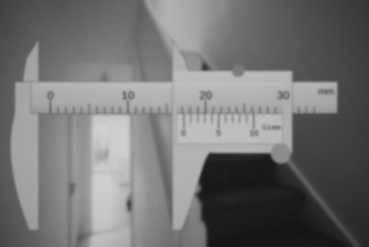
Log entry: 17.2mm
